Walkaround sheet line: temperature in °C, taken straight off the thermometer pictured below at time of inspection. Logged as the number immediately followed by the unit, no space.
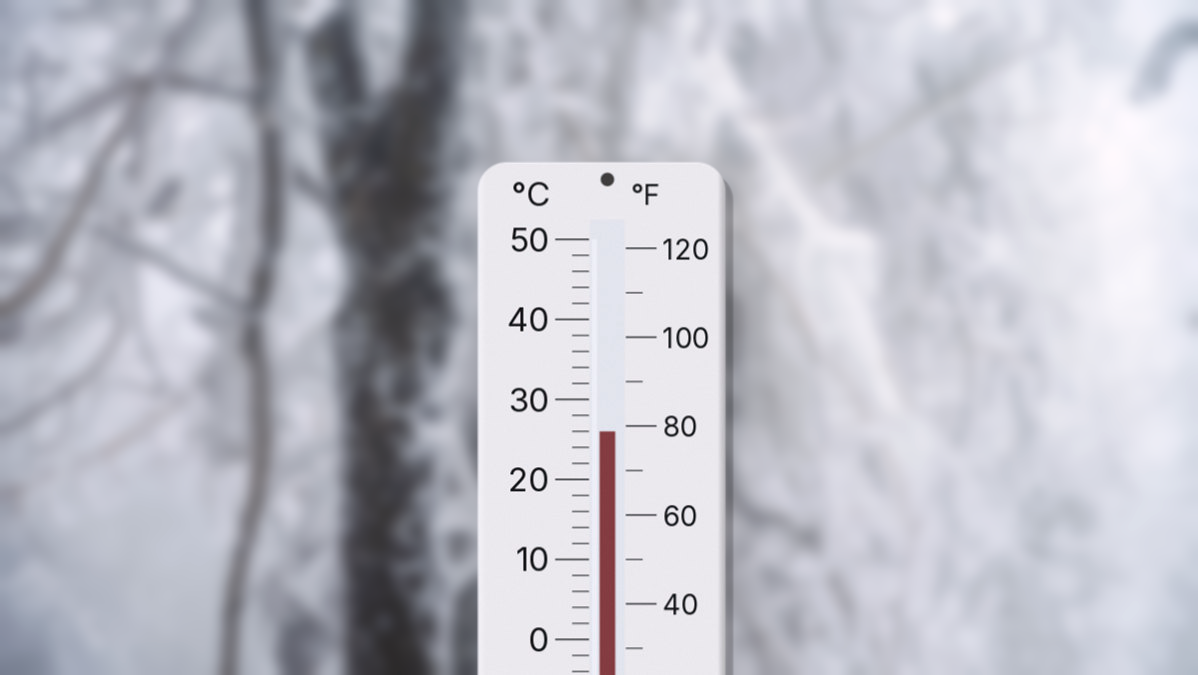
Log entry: 26°C
